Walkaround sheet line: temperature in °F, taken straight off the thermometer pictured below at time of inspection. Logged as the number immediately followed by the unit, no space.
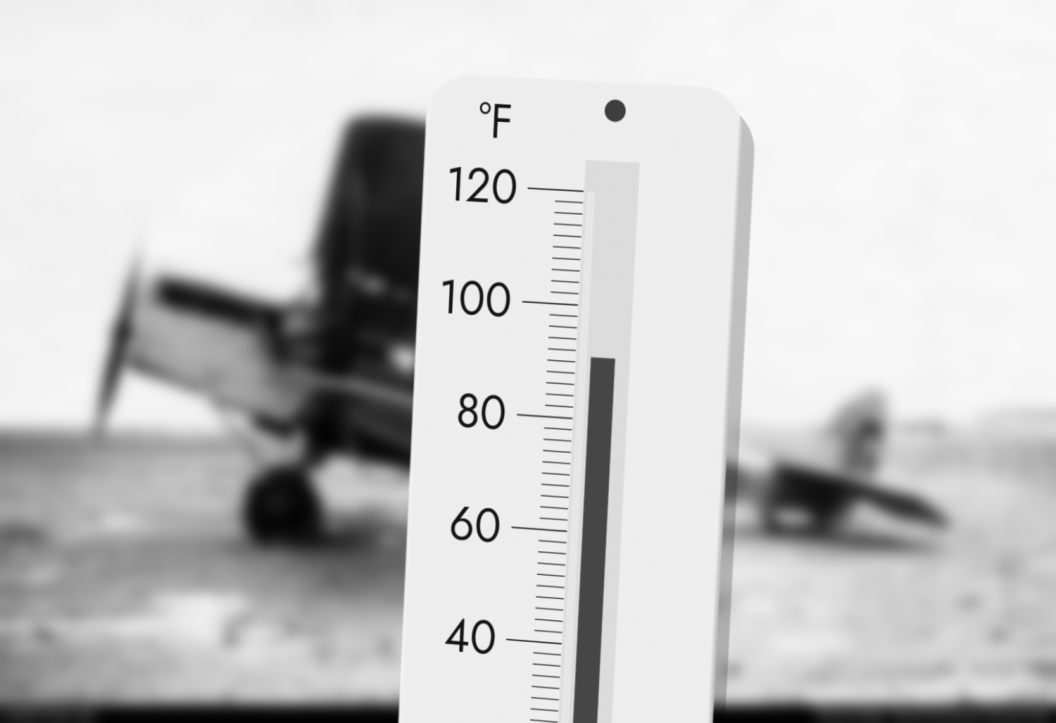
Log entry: 91°F
